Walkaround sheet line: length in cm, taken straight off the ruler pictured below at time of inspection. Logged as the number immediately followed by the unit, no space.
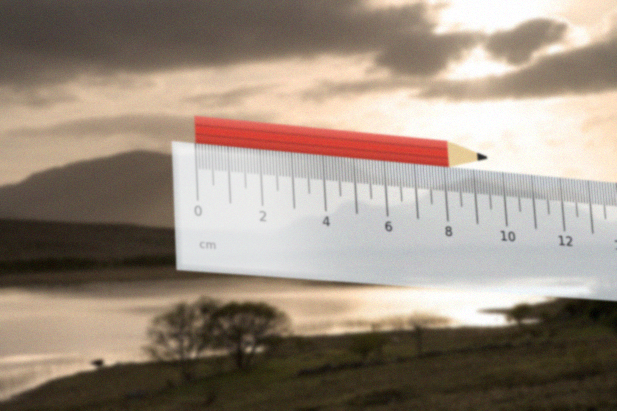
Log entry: 9.5cm
